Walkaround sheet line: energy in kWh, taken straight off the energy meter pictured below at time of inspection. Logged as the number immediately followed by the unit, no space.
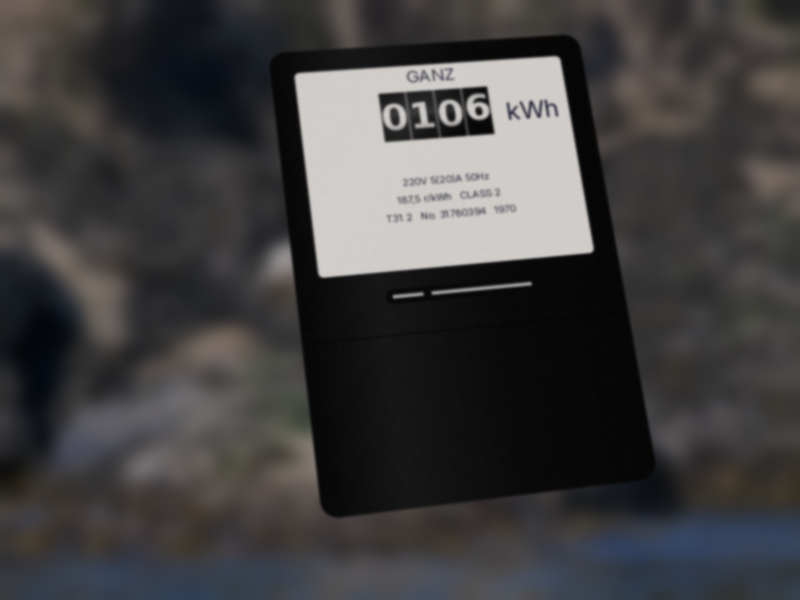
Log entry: 106kWh
